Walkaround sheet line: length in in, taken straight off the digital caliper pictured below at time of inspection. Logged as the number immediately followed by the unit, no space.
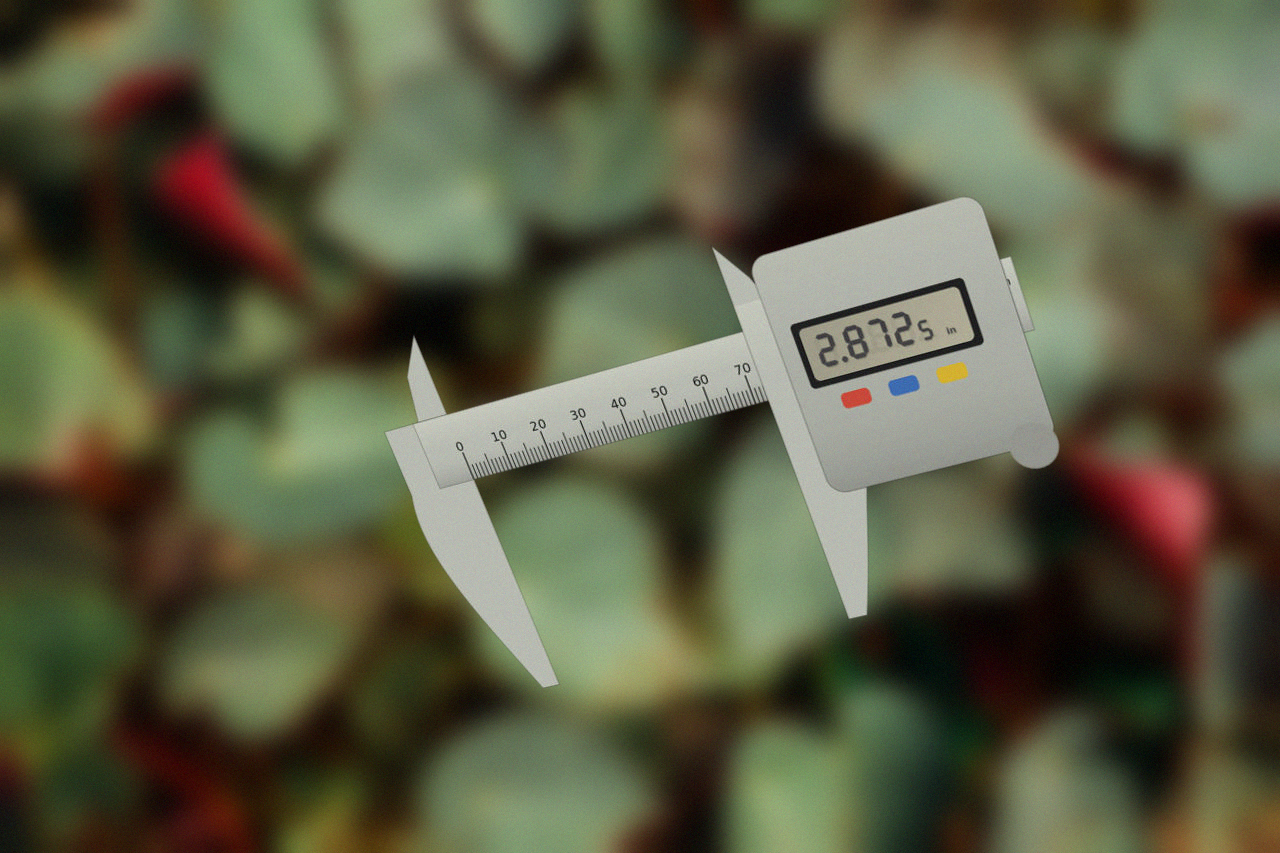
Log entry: 2.8725in
